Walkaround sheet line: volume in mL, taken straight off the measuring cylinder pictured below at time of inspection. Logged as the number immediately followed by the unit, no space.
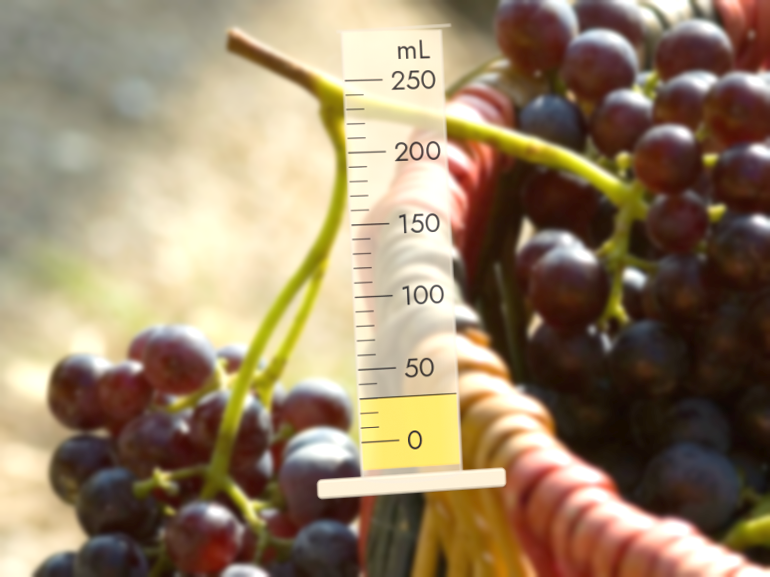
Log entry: 30mL
